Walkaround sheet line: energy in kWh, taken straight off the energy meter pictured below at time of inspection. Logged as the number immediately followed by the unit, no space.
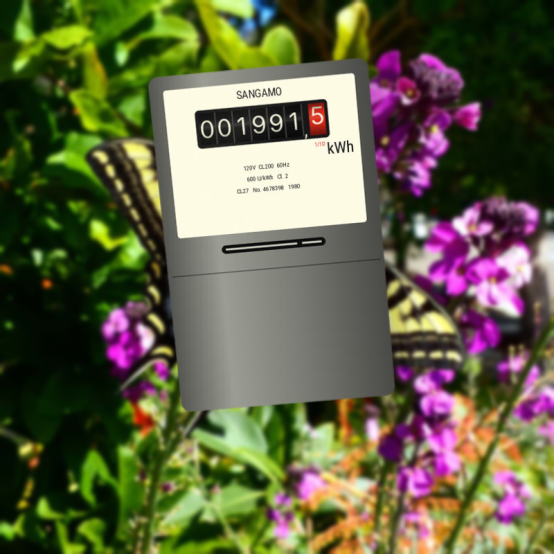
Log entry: 1991.5kWh
